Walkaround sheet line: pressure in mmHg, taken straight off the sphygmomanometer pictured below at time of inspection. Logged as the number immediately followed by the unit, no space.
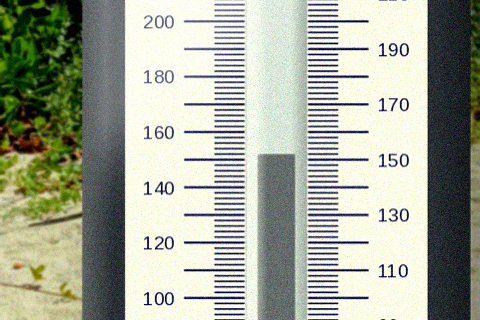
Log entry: 152mmHg
